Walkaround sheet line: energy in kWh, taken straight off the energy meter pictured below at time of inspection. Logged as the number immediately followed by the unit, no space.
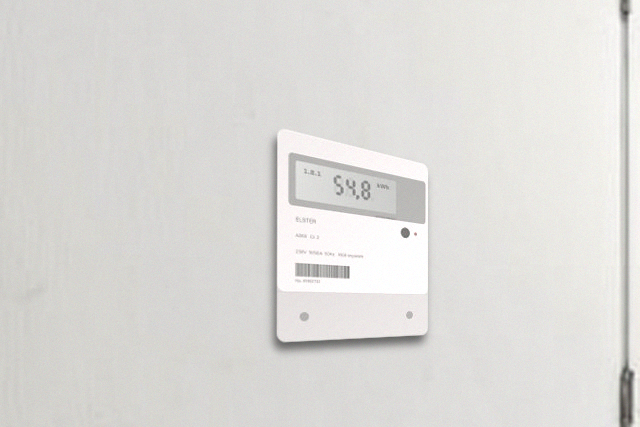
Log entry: 54.8kWh
